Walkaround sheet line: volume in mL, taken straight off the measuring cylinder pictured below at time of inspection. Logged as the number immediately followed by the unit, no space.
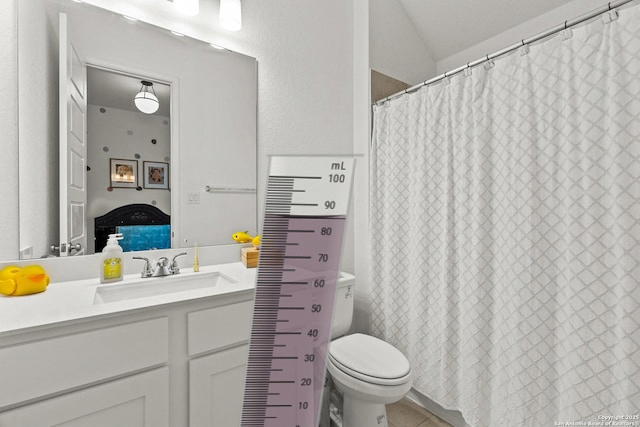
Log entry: 85mL
